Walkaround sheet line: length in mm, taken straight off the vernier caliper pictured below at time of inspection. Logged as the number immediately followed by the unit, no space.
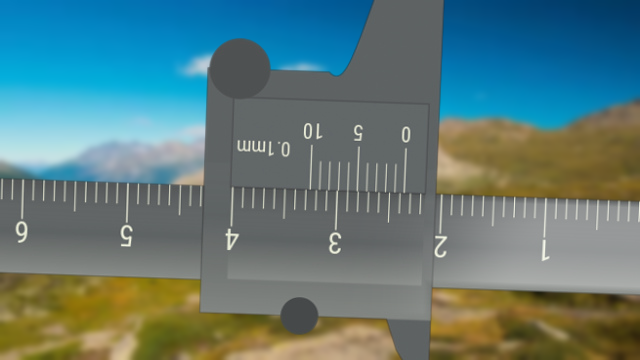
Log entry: 23.6mm
